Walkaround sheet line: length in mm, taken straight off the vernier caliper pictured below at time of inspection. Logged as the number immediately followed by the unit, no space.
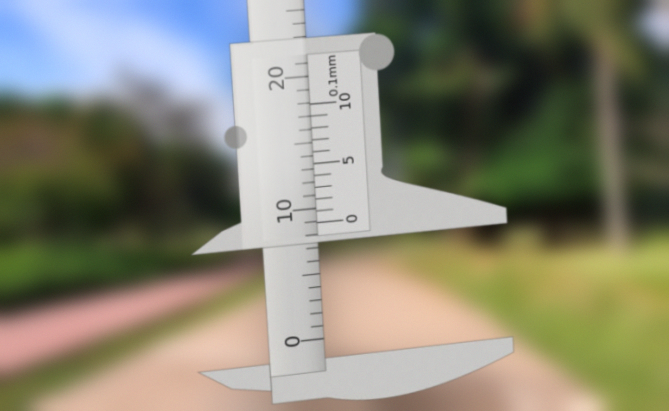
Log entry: 8.9mm
